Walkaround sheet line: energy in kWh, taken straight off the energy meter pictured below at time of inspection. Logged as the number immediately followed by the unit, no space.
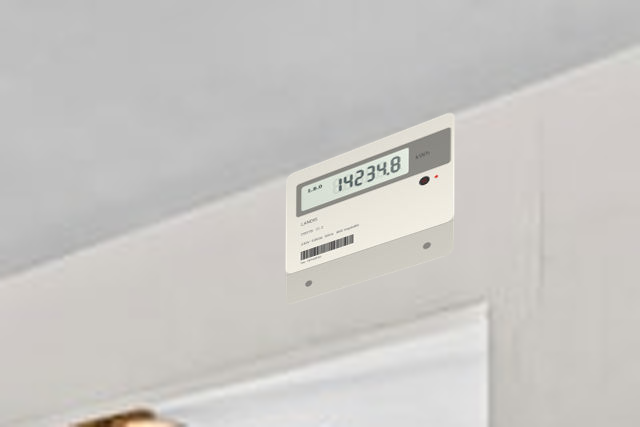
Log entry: 14234.8kWh
